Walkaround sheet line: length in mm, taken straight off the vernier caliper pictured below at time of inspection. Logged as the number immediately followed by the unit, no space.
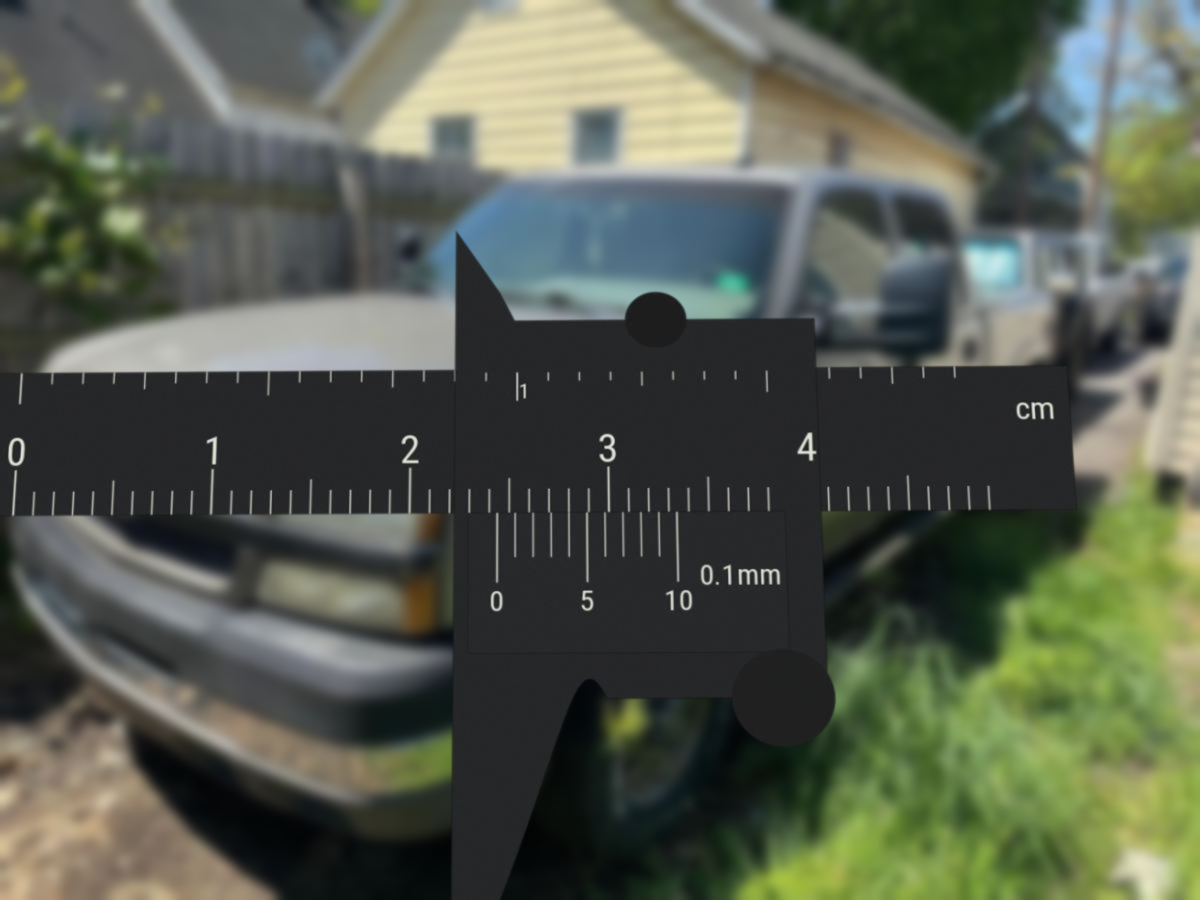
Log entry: 24.4mm
